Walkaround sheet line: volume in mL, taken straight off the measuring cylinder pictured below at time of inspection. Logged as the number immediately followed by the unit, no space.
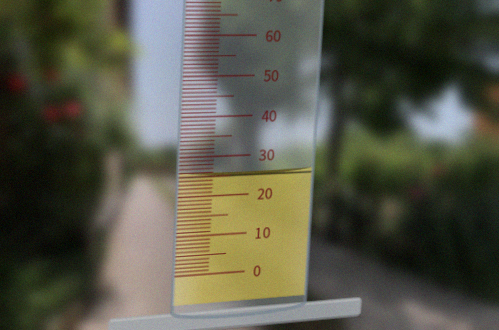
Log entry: 25mL
